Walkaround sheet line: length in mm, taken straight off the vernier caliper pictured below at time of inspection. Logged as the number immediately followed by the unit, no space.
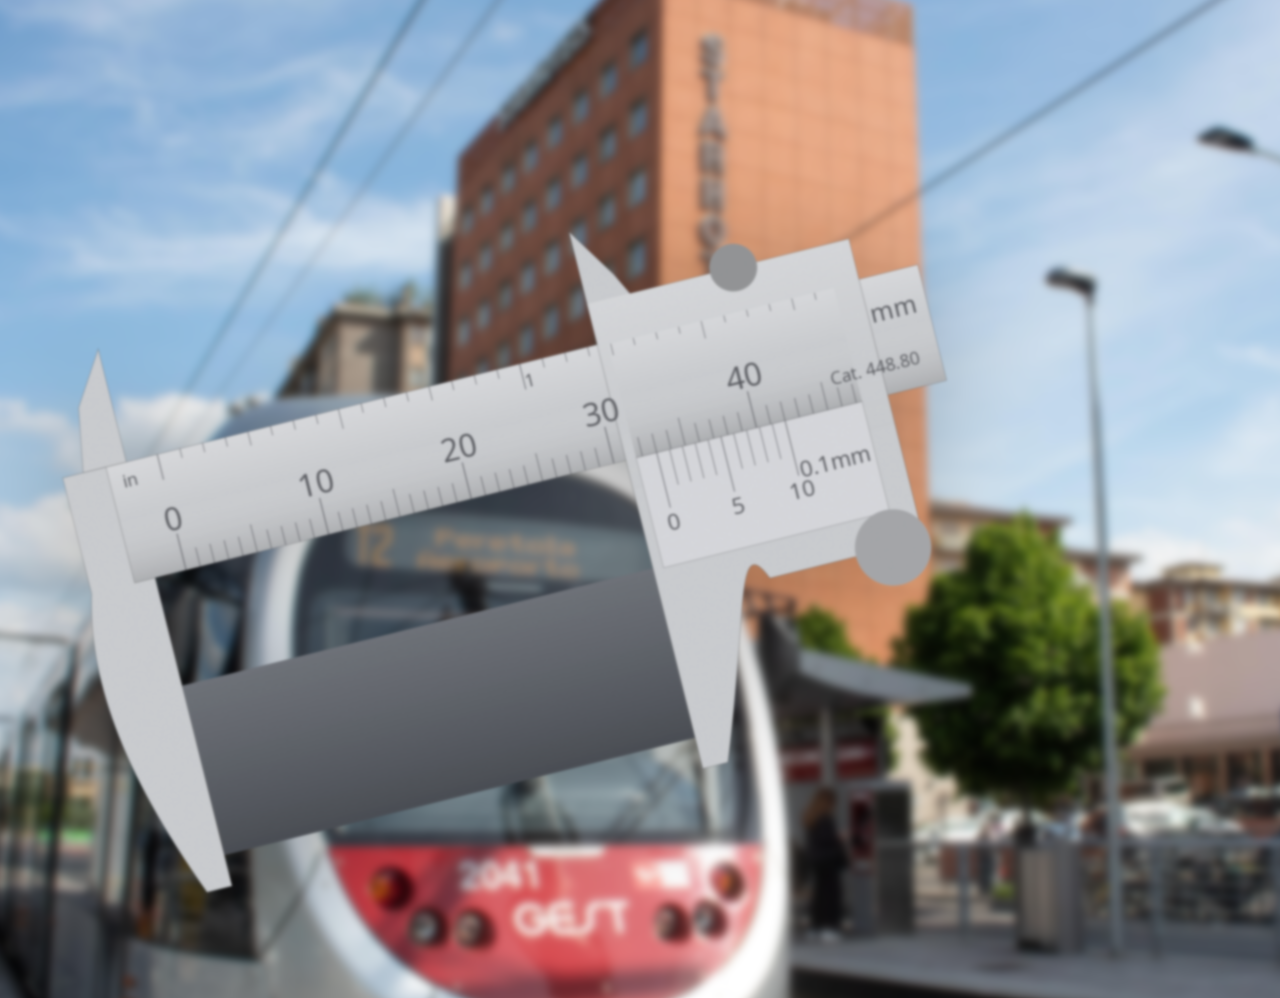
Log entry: 33.0mm
